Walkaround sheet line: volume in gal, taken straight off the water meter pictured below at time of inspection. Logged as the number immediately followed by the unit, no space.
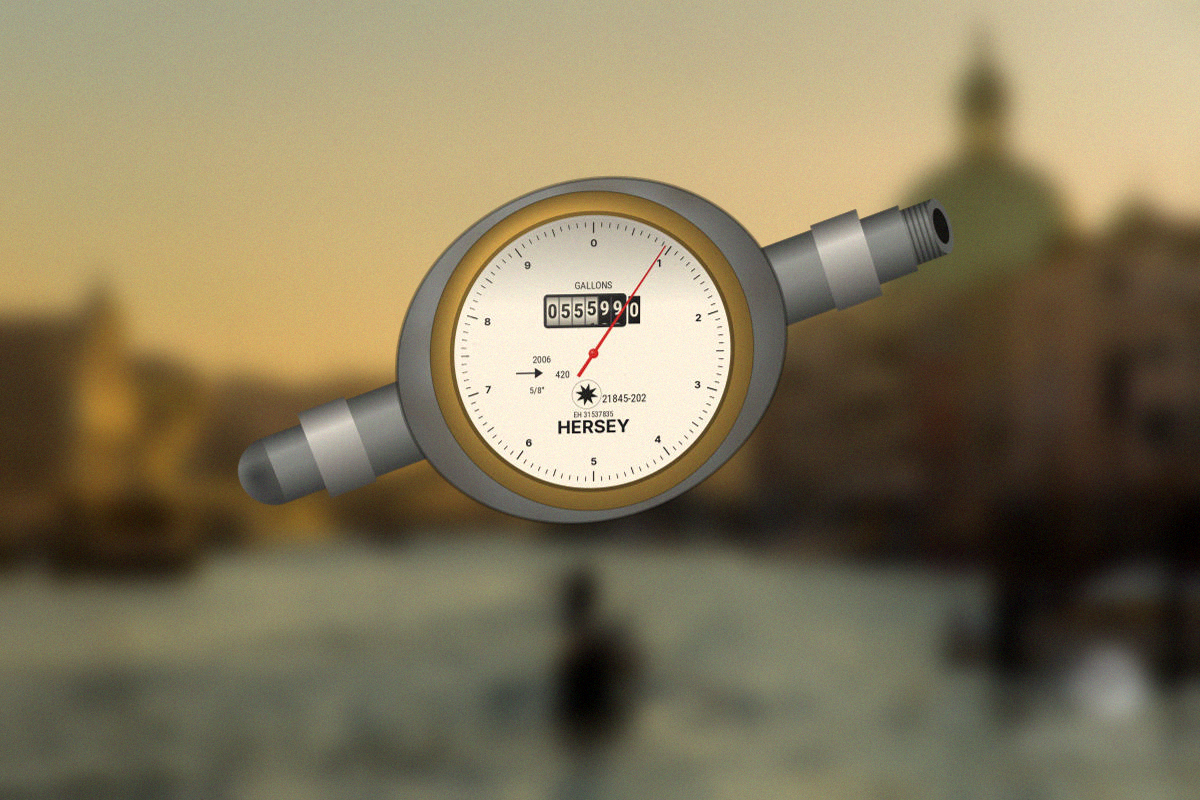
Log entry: 555990.9gal
